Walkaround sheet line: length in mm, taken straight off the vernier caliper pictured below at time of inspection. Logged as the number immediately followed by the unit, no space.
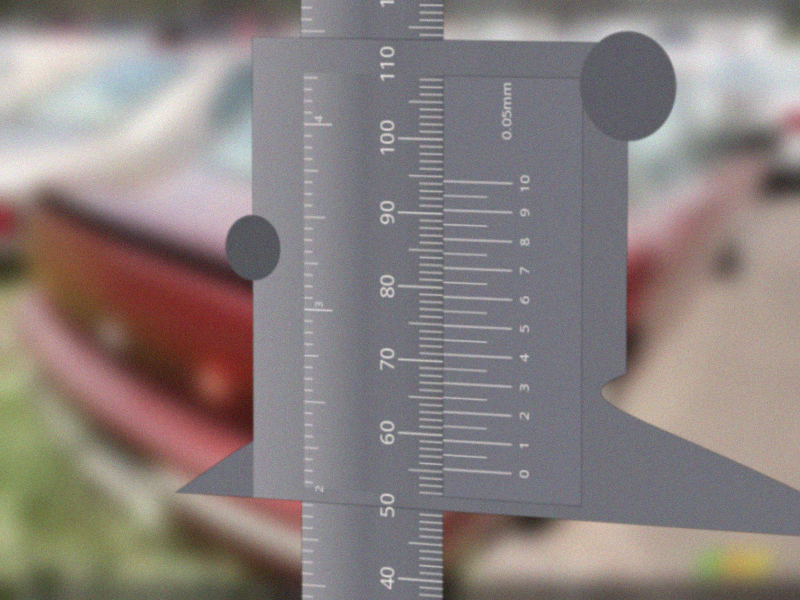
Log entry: 55.4mm
